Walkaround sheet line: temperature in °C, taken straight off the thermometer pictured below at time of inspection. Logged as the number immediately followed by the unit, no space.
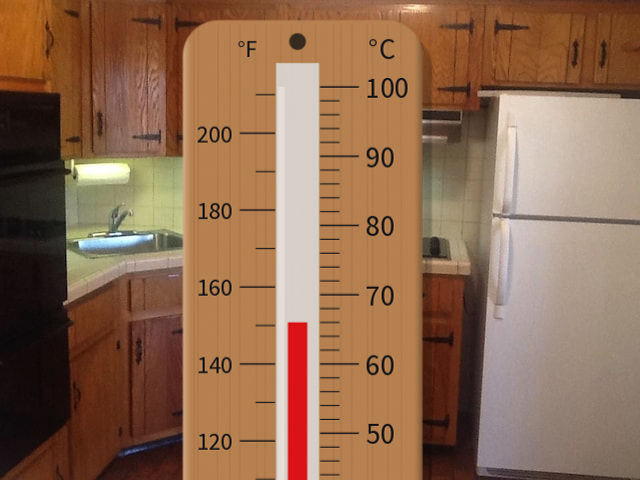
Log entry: 66°C
